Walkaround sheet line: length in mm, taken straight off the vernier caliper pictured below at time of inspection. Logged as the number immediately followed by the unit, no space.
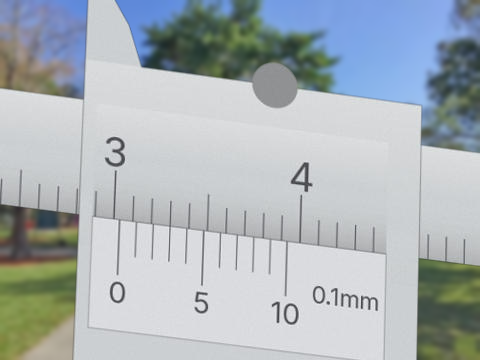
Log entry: 30.3mm
